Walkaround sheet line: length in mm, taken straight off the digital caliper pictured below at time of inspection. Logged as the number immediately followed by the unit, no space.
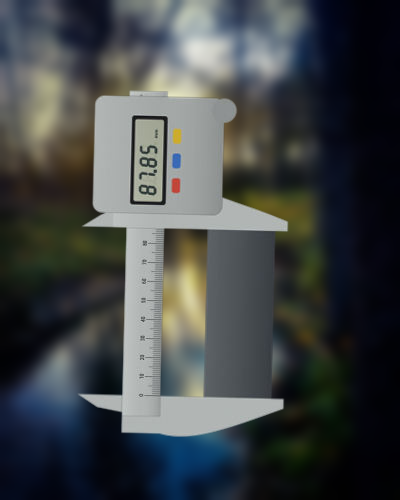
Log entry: 87.85mm
